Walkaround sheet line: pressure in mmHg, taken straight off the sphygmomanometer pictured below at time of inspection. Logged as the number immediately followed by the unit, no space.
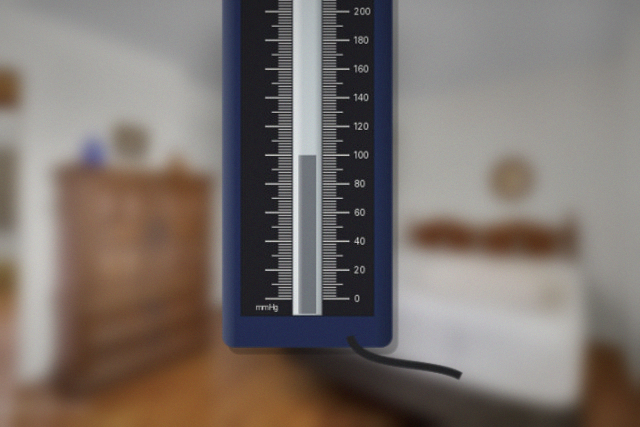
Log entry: 100mmHg
